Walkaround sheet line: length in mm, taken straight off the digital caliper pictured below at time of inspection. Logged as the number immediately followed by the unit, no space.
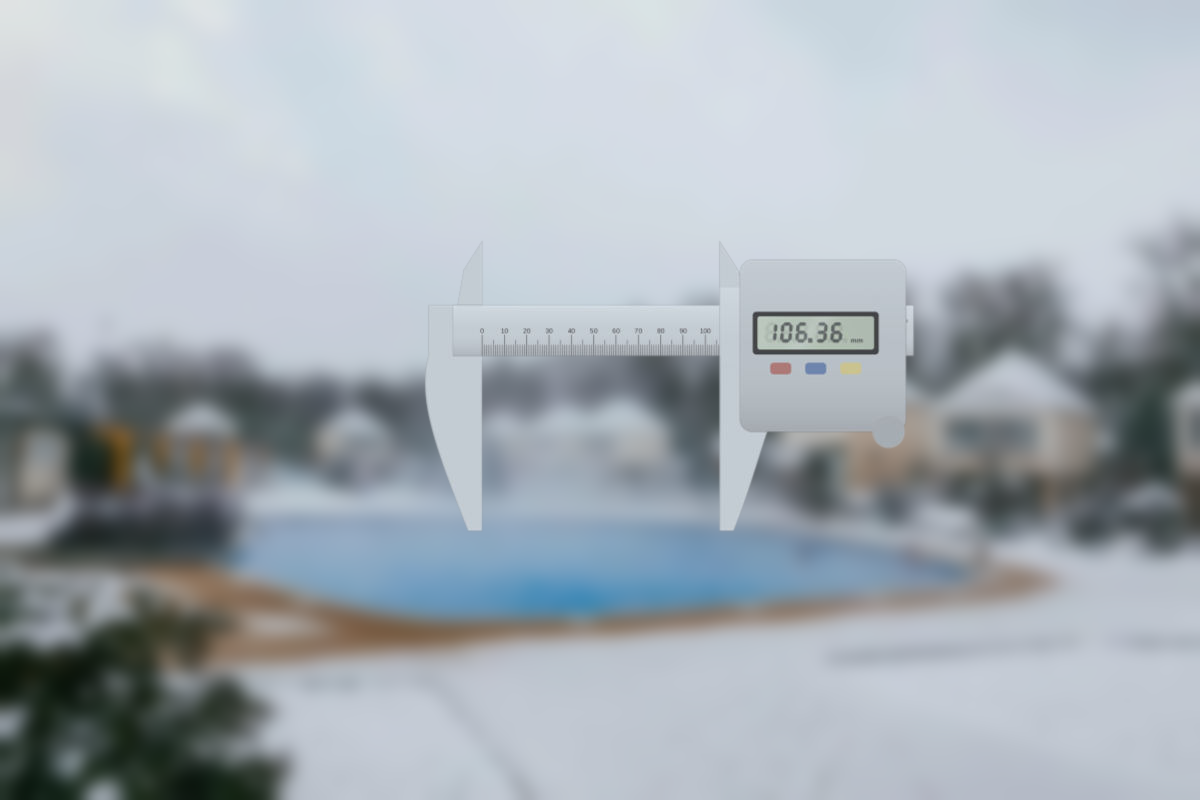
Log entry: 106.36mm
